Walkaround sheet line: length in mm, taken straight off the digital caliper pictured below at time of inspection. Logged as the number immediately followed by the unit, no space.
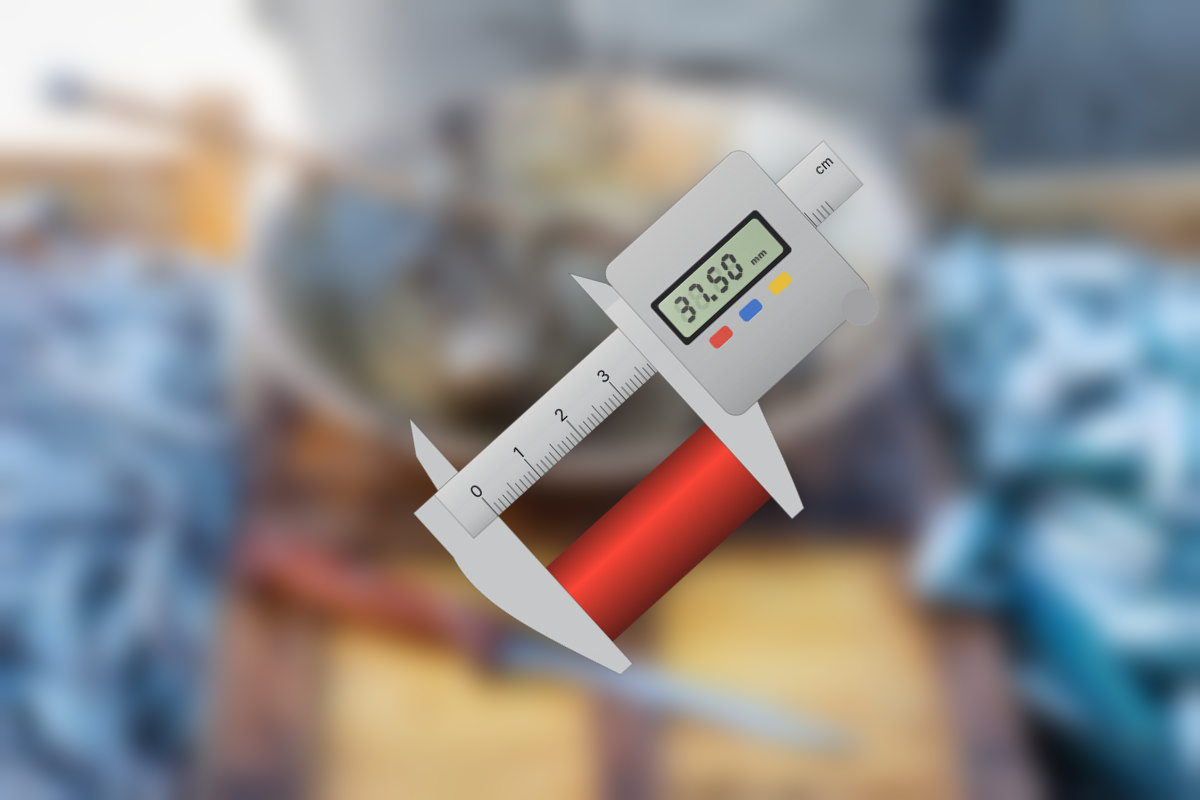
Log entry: 37.50mm
